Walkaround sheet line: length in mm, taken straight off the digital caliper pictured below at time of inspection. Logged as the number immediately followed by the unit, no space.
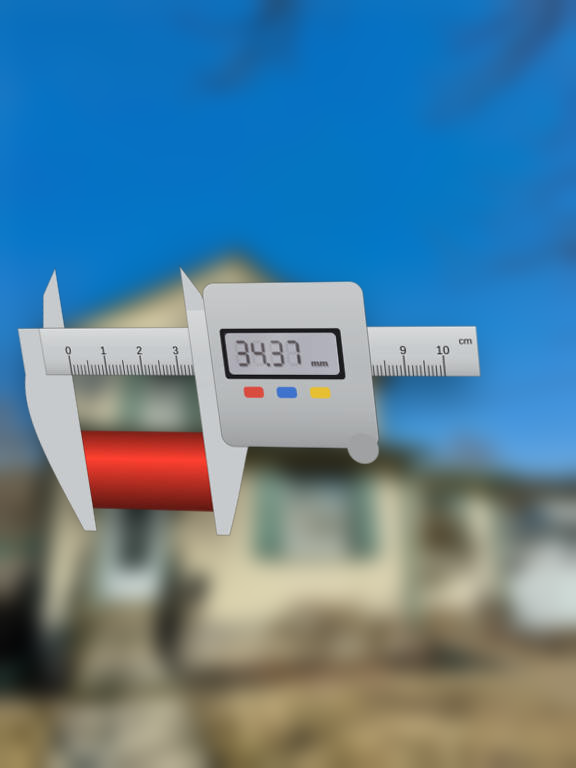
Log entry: 34.37mm
